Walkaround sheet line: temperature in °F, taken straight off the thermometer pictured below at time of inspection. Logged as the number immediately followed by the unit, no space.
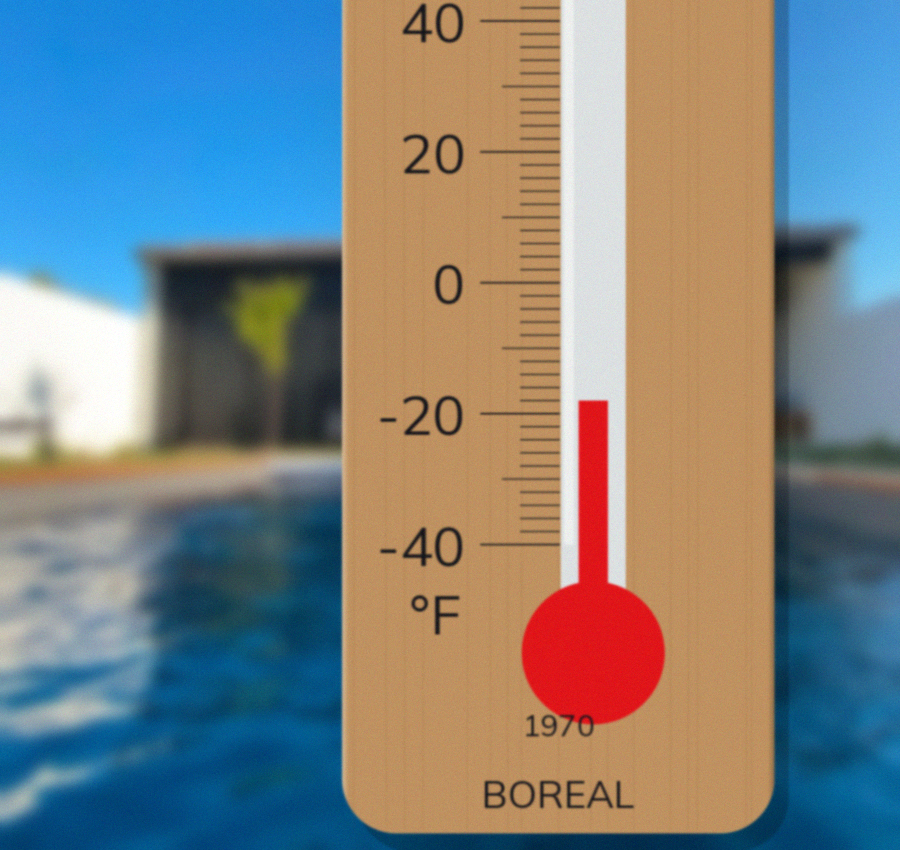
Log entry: -18°F
